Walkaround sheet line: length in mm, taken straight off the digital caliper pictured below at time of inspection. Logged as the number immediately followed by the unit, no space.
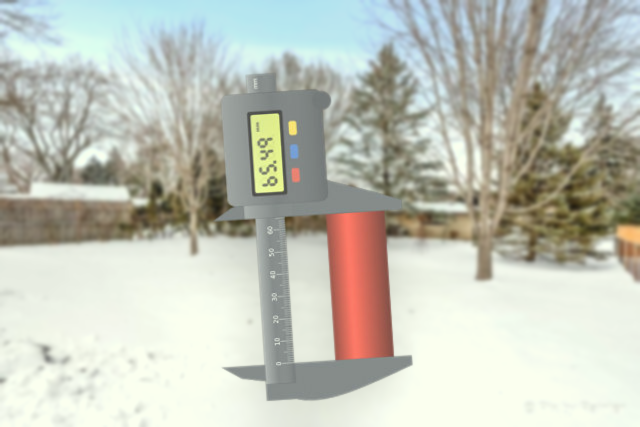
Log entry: 65.49mm
